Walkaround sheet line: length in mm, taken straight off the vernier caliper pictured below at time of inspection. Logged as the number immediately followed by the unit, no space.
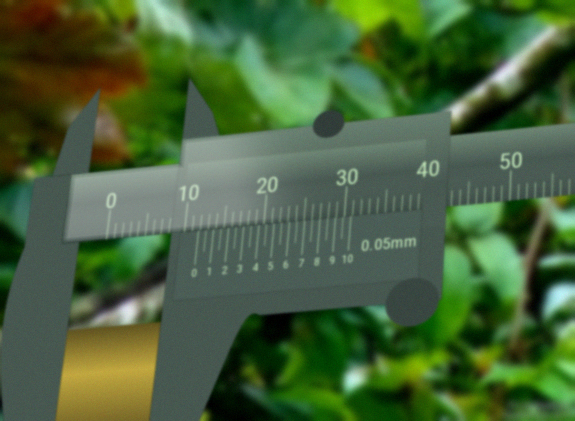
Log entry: 11.8mm
